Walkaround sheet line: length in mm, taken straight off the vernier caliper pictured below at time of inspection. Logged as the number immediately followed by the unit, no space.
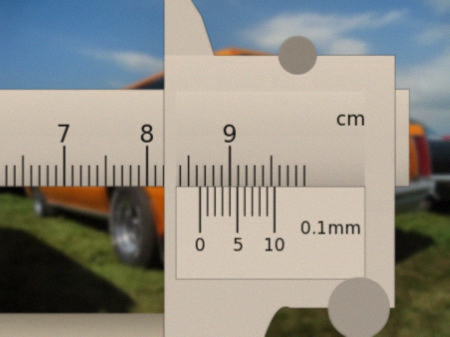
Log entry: 86.4mm
